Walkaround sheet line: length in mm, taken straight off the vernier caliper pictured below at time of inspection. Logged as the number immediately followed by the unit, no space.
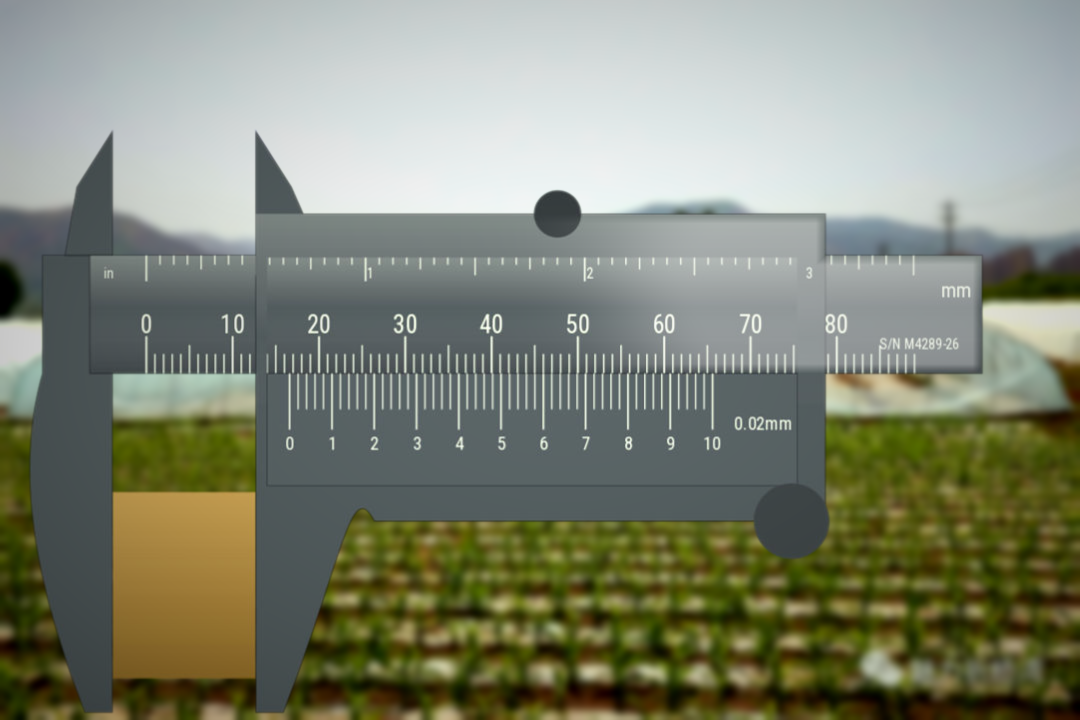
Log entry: 16.6mm
